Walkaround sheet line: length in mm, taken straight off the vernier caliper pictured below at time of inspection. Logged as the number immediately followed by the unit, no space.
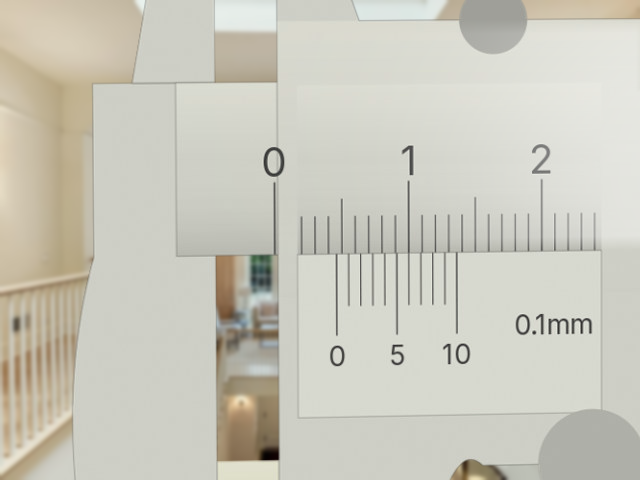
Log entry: 4.6mm
